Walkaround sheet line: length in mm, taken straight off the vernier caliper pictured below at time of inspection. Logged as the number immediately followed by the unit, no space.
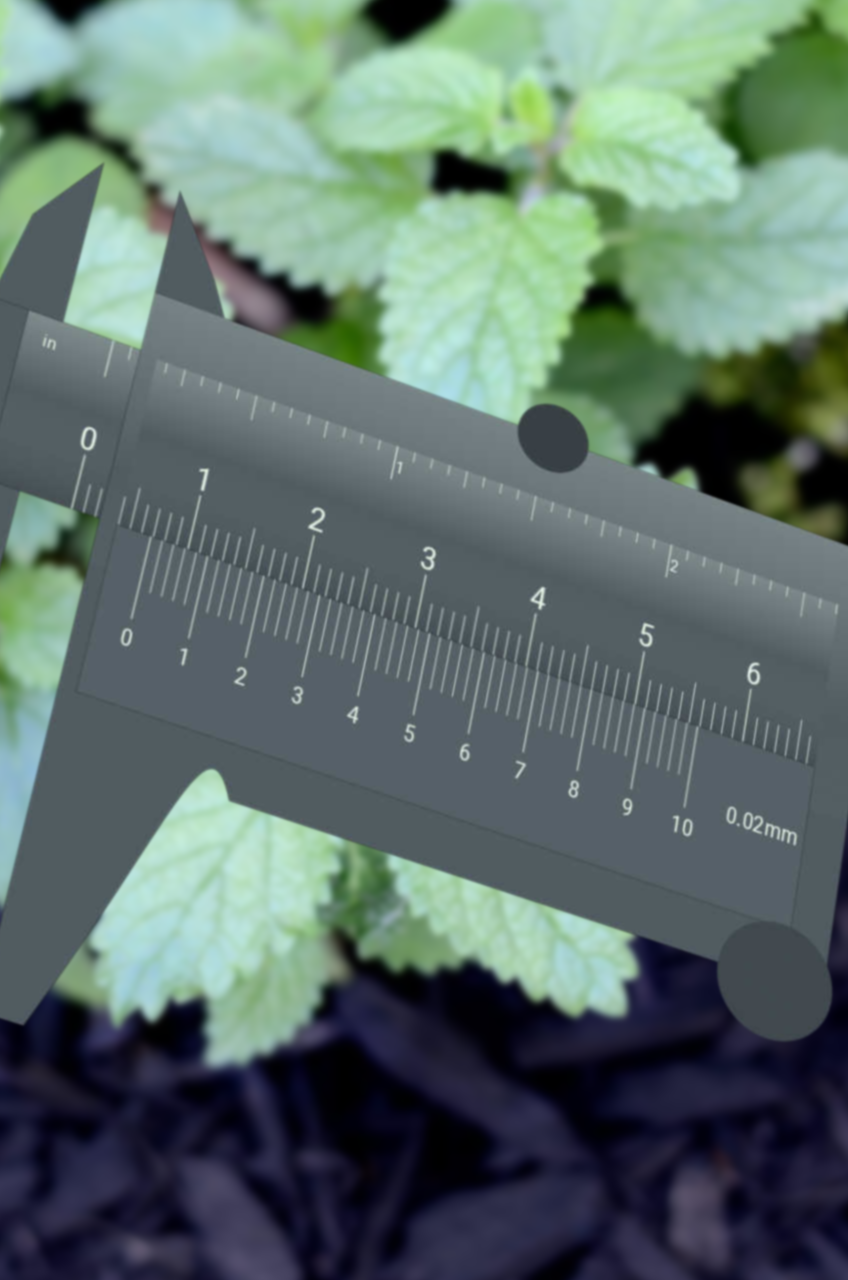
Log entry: 6.8mm
